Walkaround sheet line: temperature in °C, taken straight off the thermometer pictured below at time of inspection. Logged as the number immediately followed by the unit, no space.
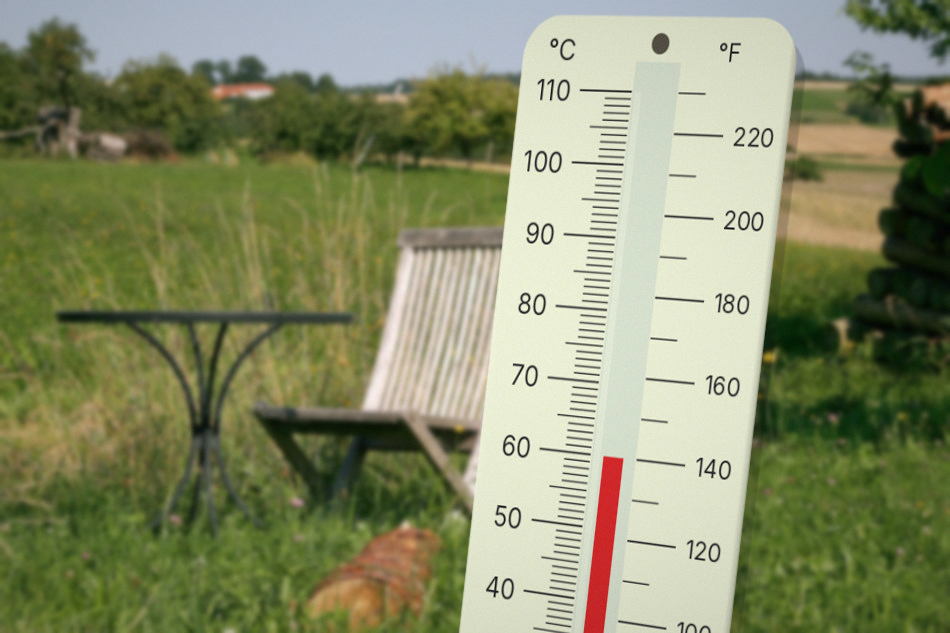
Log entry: 60°C
